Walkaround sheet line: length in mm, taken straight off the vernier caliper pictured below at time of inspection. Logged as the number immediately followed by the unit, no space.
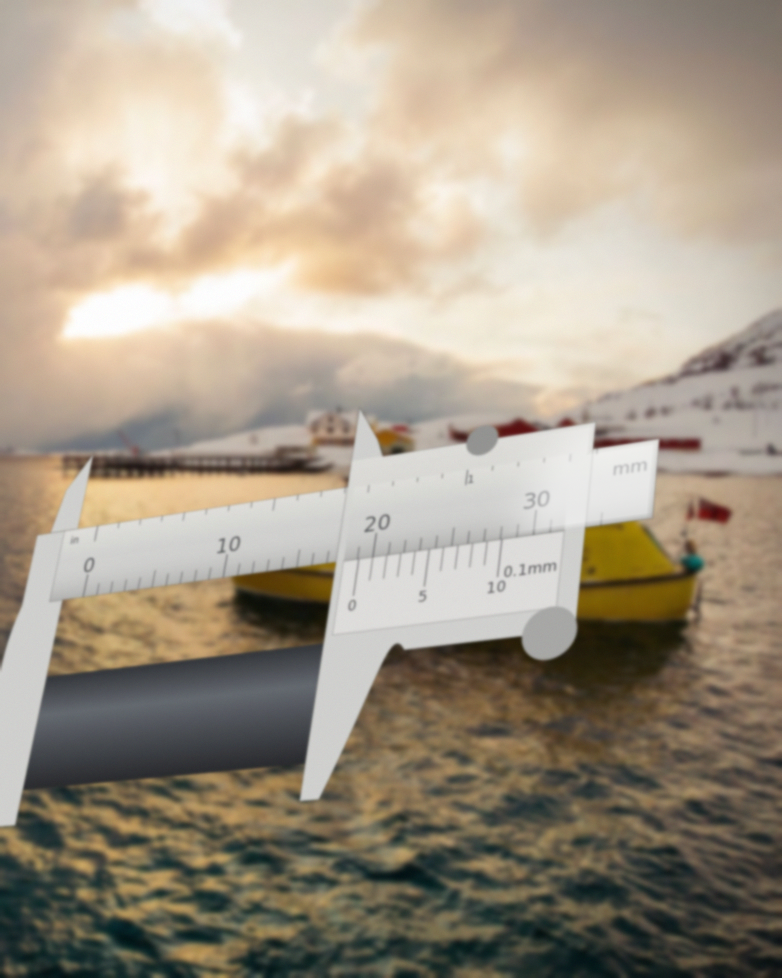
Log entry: 19.1mm
